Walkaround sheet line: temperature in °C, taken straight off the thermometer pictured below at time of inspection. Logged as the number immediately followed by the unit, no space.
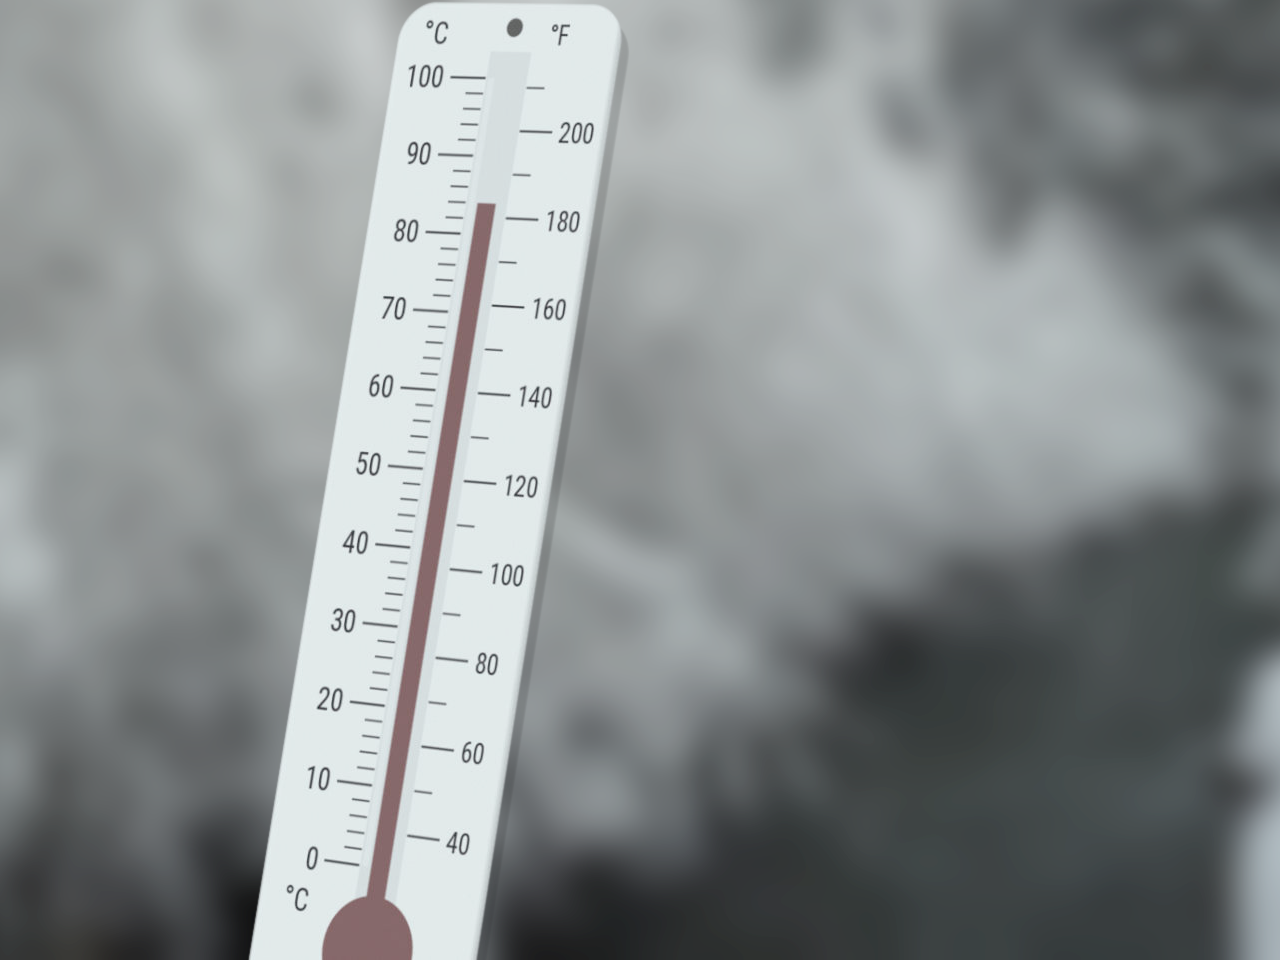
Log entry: 84°C
